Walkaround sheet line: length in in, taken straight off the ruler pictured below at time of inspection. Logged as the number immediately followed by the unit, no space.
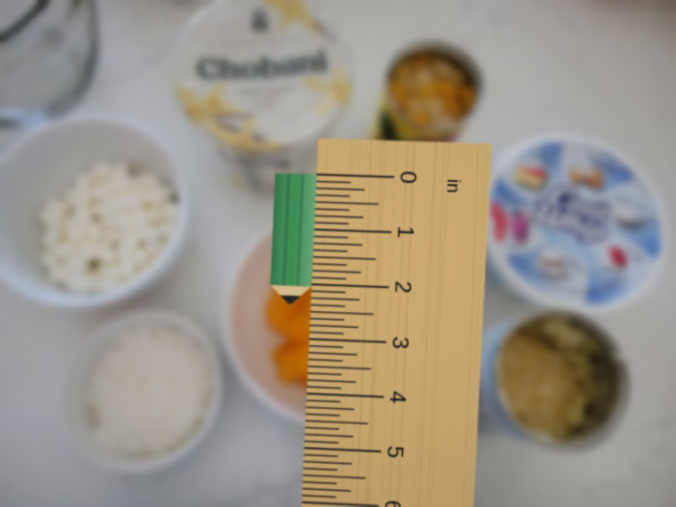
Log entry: 2.375in
